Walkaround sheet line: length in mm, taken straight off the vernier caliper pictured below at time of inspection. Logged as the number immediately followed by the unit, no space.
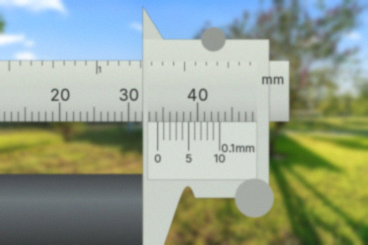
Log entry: 34.2mm
